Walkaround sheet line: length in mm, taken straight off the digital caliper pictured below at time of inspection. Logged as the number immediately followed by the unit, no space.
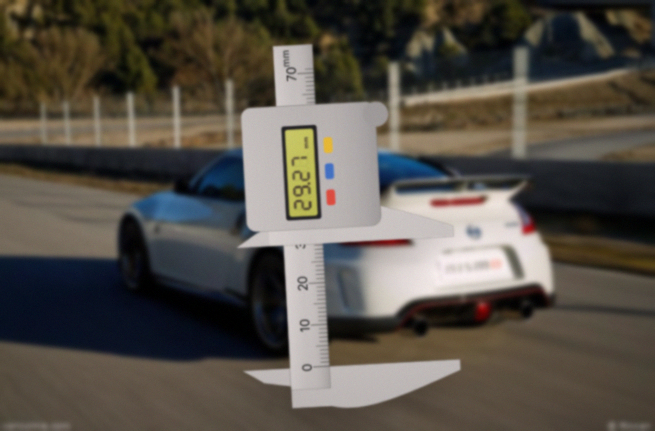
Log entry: 29.27mm
